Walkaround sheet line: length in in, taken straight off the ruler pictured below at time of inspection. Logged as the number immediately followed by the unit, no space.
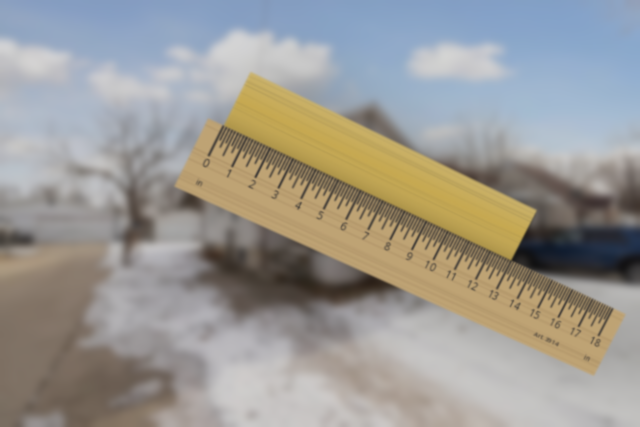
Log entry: 13in
